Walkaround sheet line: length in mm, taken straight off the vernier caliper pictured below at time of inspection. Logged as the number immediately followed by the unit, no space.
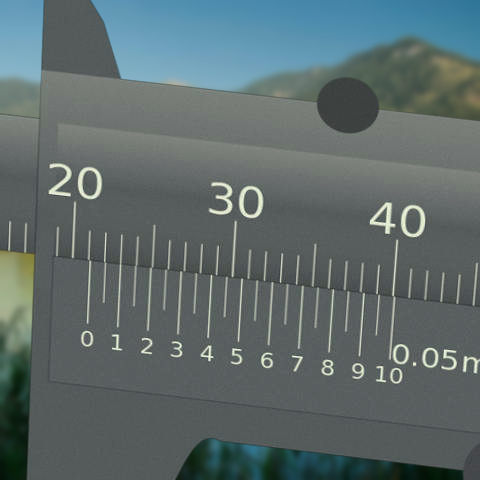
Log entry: 21.1mm
